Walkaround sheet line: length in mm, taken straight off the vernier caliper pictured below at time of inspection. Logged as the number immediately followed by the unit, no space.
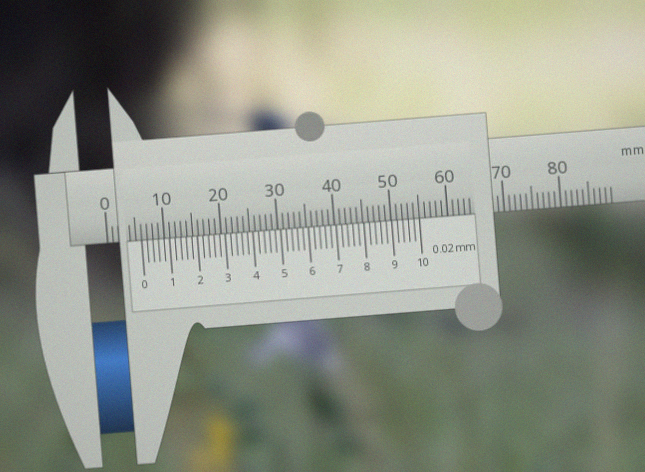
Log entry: 6.0mm
